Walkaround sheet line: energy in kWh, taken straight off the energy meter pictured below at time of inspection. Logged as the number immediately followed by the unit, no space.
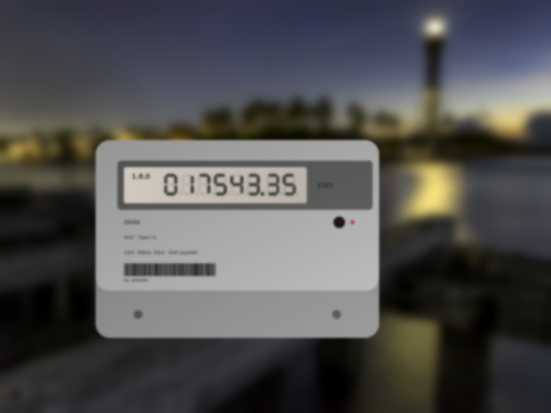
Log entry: 17543.35kWh
